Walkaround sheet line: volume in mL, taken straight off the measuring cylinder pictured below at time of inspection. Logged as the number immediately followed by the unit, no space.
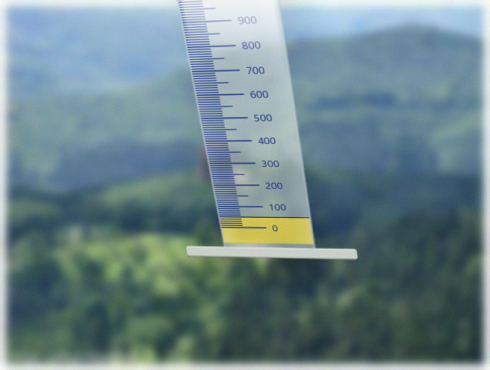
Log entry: 50mL
